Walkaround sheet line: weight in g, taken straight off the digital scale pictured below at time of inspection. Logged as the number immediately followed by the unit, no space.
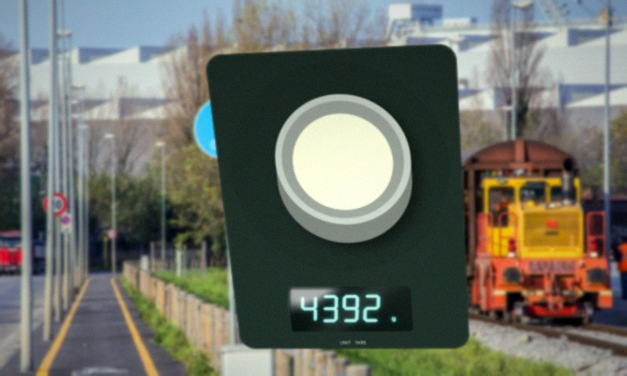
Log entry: 4392g
